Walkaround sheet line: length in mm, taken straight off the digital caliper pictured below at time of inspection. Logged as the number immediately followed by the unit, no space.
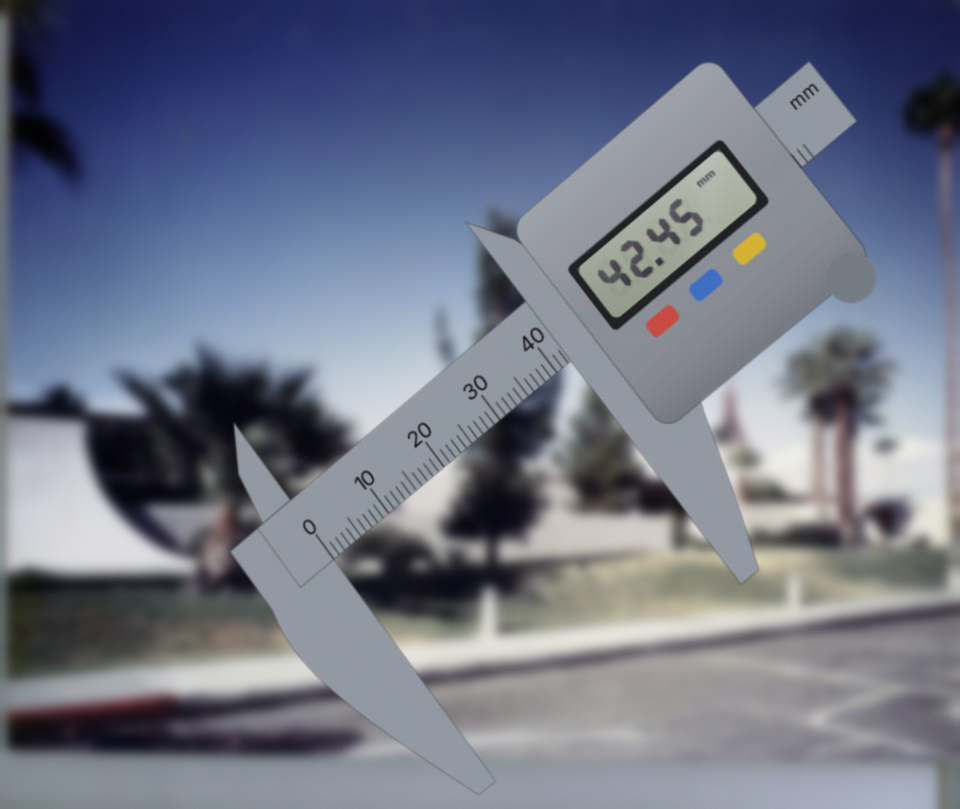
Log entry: 42.45mm
